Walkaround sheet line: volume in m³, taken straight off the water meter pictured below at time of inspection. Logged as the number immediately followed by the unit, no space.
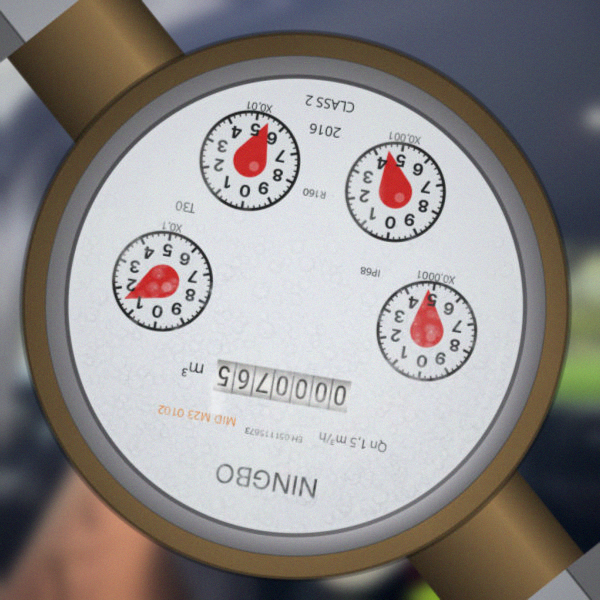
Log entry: 765.1544m³
